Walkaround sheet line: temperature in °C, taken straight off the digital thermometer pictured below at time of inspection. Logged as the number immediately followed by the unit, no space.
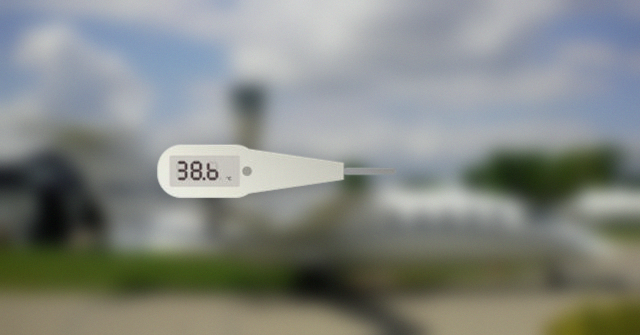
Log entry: 38.6°C
